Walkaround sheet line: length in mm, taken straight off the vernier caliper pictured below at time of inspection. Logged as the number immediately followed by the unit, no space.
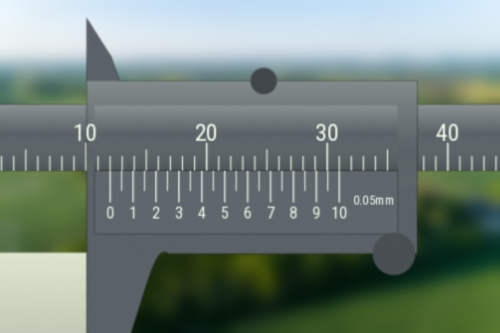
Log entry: 12.0mm
